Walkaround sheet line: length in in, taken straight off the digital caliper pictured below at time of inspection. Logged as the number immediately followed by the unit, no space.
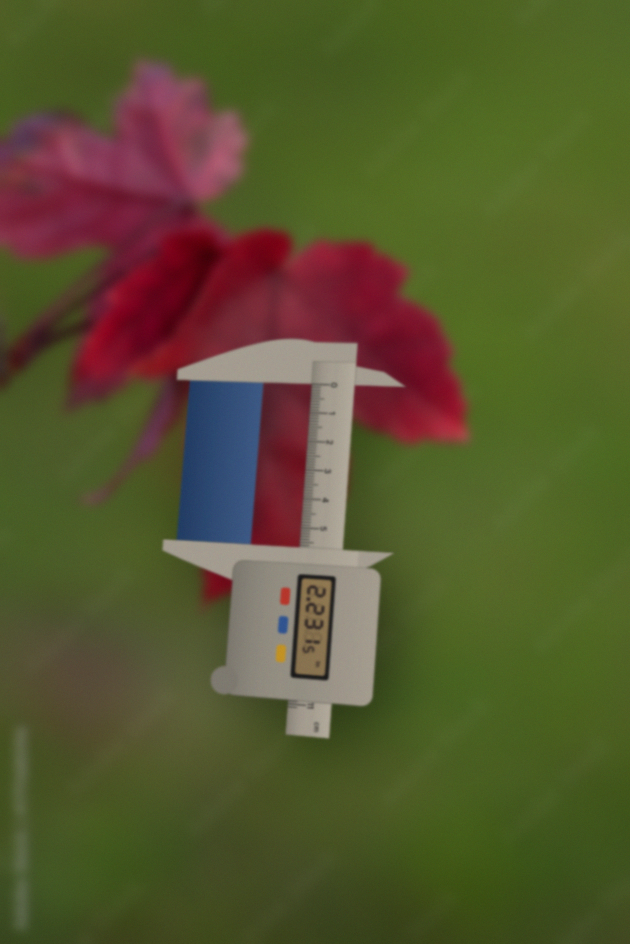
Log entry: 2.2315in
